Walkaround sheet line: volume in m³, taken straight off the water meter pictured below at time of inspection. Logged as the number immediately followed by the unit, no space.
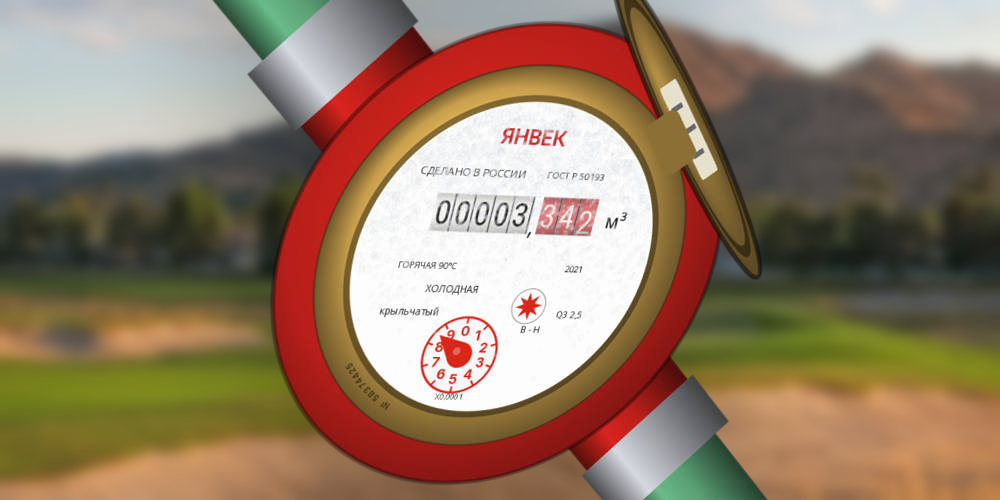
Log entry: 3.3418m³
